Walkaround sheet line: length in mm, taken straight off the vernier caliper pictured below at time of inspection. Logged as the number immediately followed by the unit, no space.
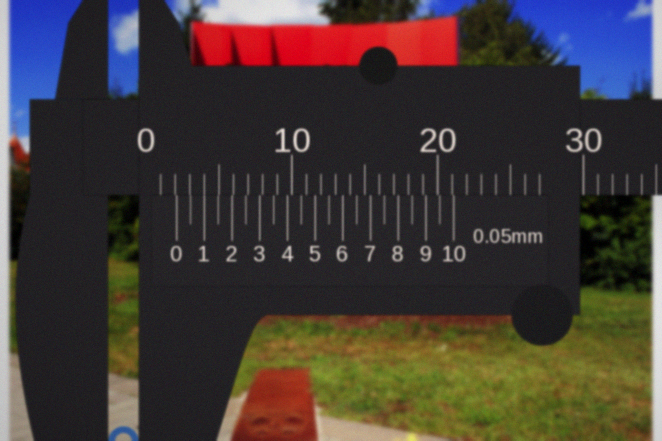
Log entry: 2.1mm
